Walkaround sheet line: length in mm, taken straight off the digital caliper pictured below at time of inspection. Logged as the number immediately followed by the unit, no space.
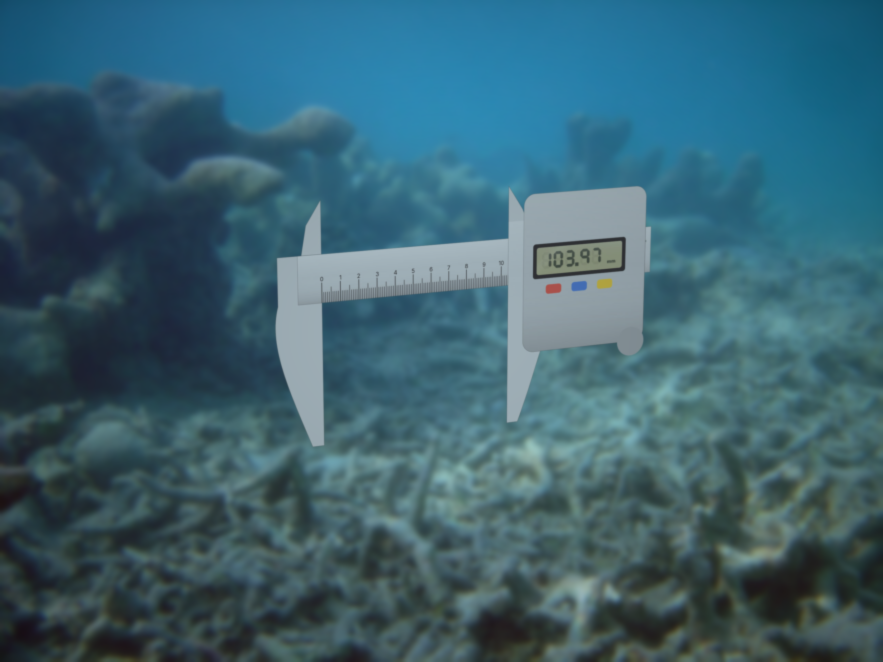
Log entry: 103.97mm
